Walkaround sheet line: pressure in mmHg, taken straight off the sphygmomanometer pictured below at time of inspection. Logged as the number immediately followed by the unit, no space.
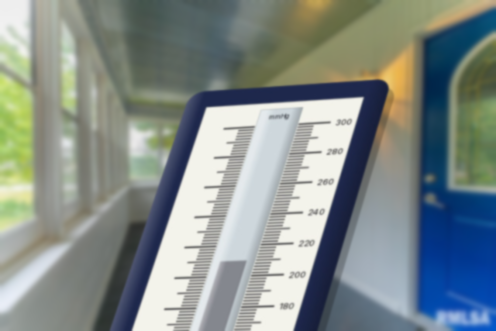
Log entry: 210mmHg
